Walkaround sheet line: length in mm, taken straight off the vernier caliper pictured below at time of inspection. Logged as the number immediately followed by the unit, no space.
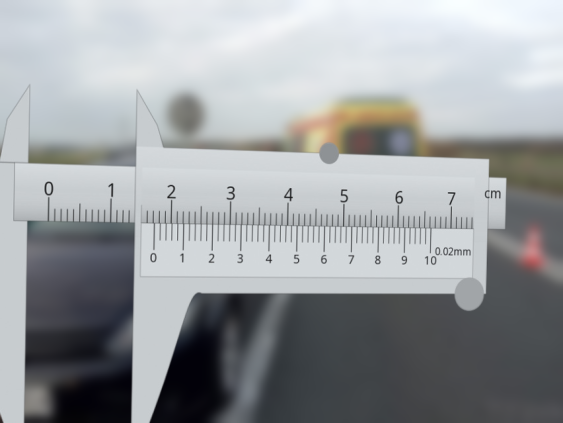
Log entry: 17.2mm
